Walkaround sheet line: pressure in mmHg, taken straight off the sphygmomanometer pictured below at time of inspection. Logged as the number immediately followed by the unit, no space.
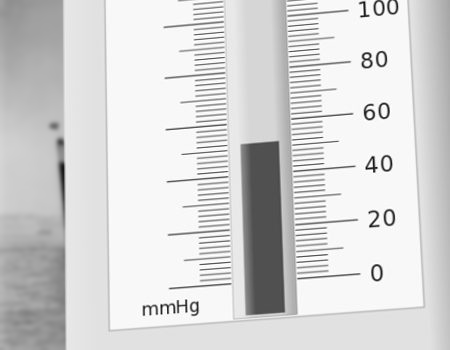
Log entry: 52mmHg
